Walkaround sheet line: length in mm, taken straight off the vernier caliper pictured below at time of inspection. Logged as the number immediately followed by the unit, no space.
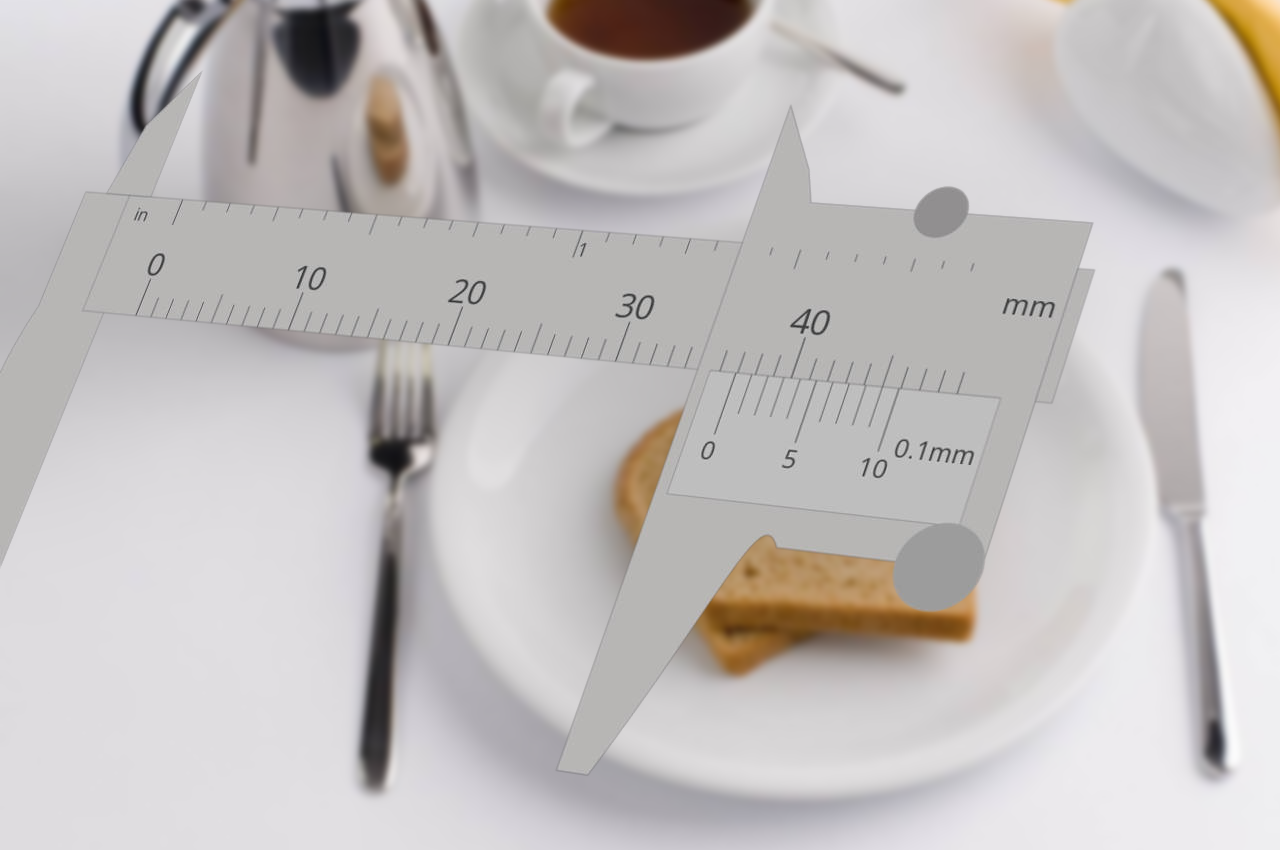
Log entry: 36.9mm
